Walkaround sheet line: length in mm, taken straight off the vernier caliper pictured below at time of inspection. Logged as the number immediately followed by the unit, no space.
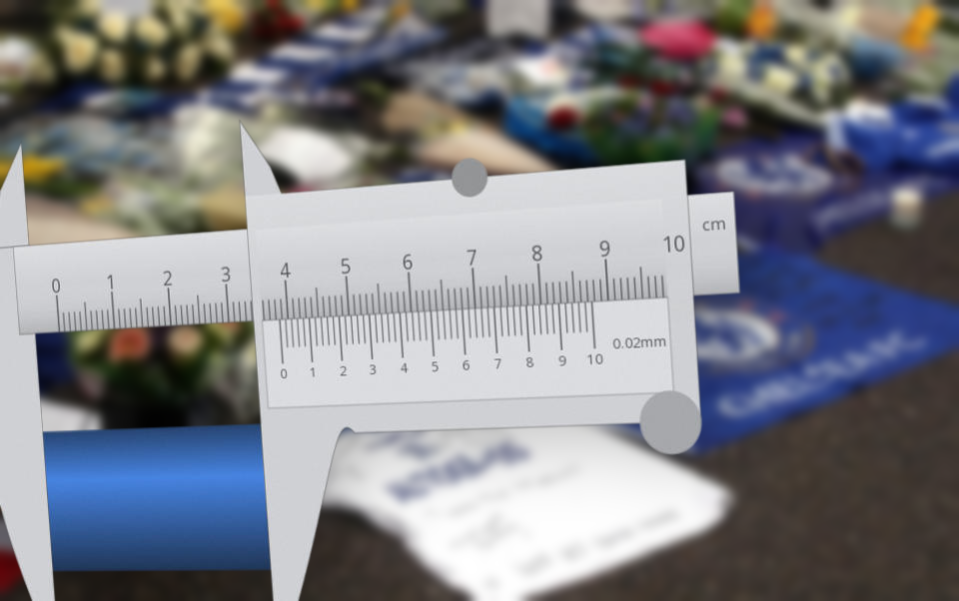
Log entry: 38.6mm
